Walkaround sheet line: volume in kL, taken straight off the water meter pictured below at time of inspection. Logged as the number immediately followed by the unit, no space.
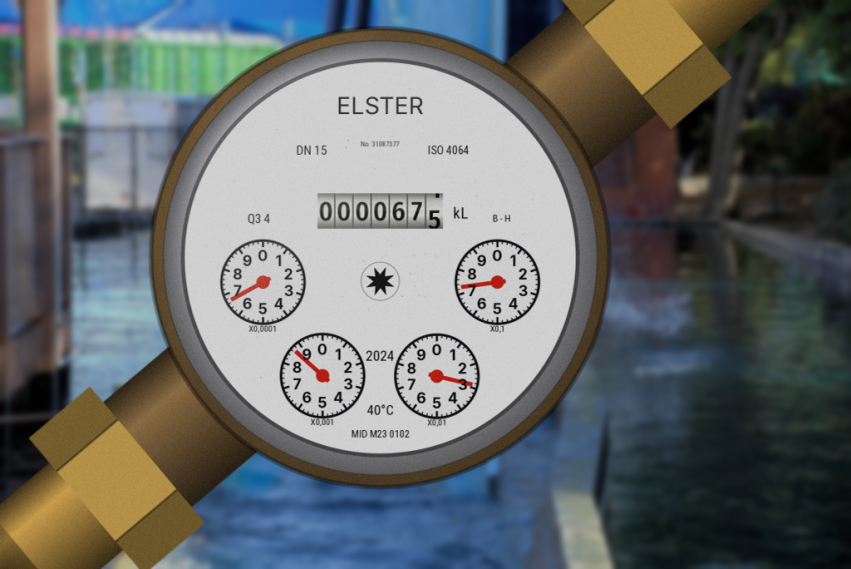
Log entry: 674.7286kL
